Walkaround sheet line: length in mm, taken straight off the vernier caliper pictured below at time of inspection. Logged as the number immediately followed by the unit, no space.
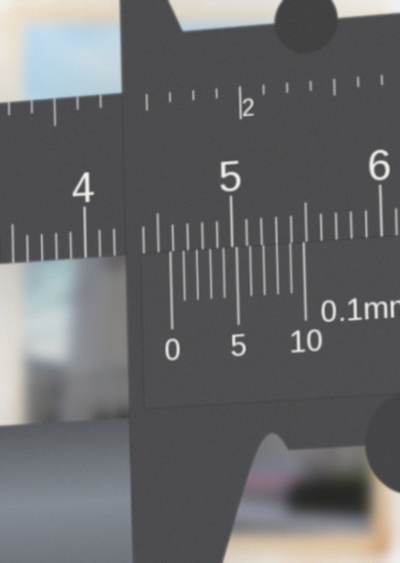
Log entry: 45.8mm
